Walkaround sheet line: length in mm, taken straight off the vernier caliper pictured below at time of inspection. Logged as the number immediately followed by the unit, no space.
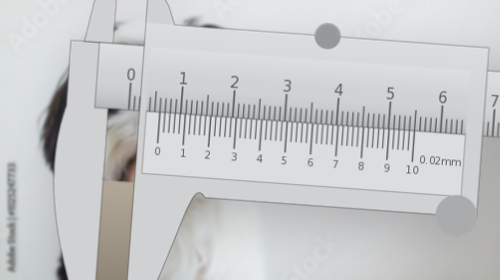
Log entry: 6.0mm
